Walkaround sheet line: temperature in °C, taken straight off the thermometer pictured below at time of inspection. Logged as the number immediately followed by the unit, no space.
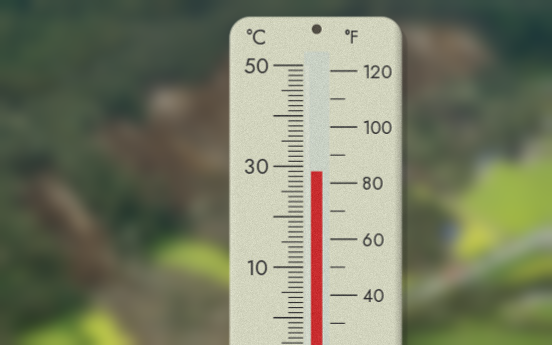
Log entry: 29°C
